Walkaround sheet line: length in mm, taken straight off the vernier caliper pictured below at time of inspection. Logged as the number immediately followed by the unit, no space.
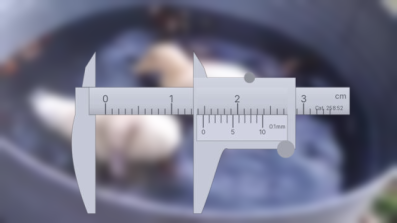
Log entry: 14.8mm
